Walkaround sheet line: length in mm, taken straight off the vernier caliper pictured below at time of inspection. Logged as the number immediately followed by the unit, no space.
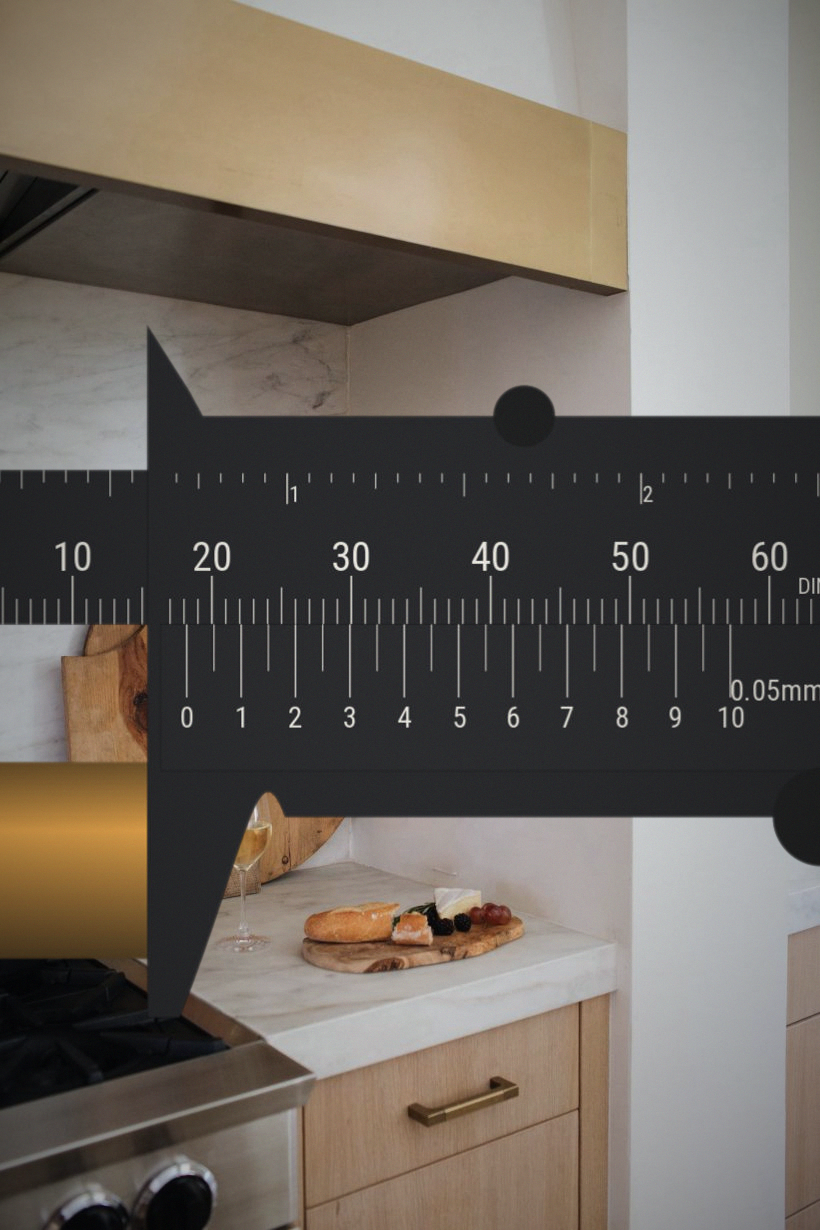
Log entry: 18.2mm
